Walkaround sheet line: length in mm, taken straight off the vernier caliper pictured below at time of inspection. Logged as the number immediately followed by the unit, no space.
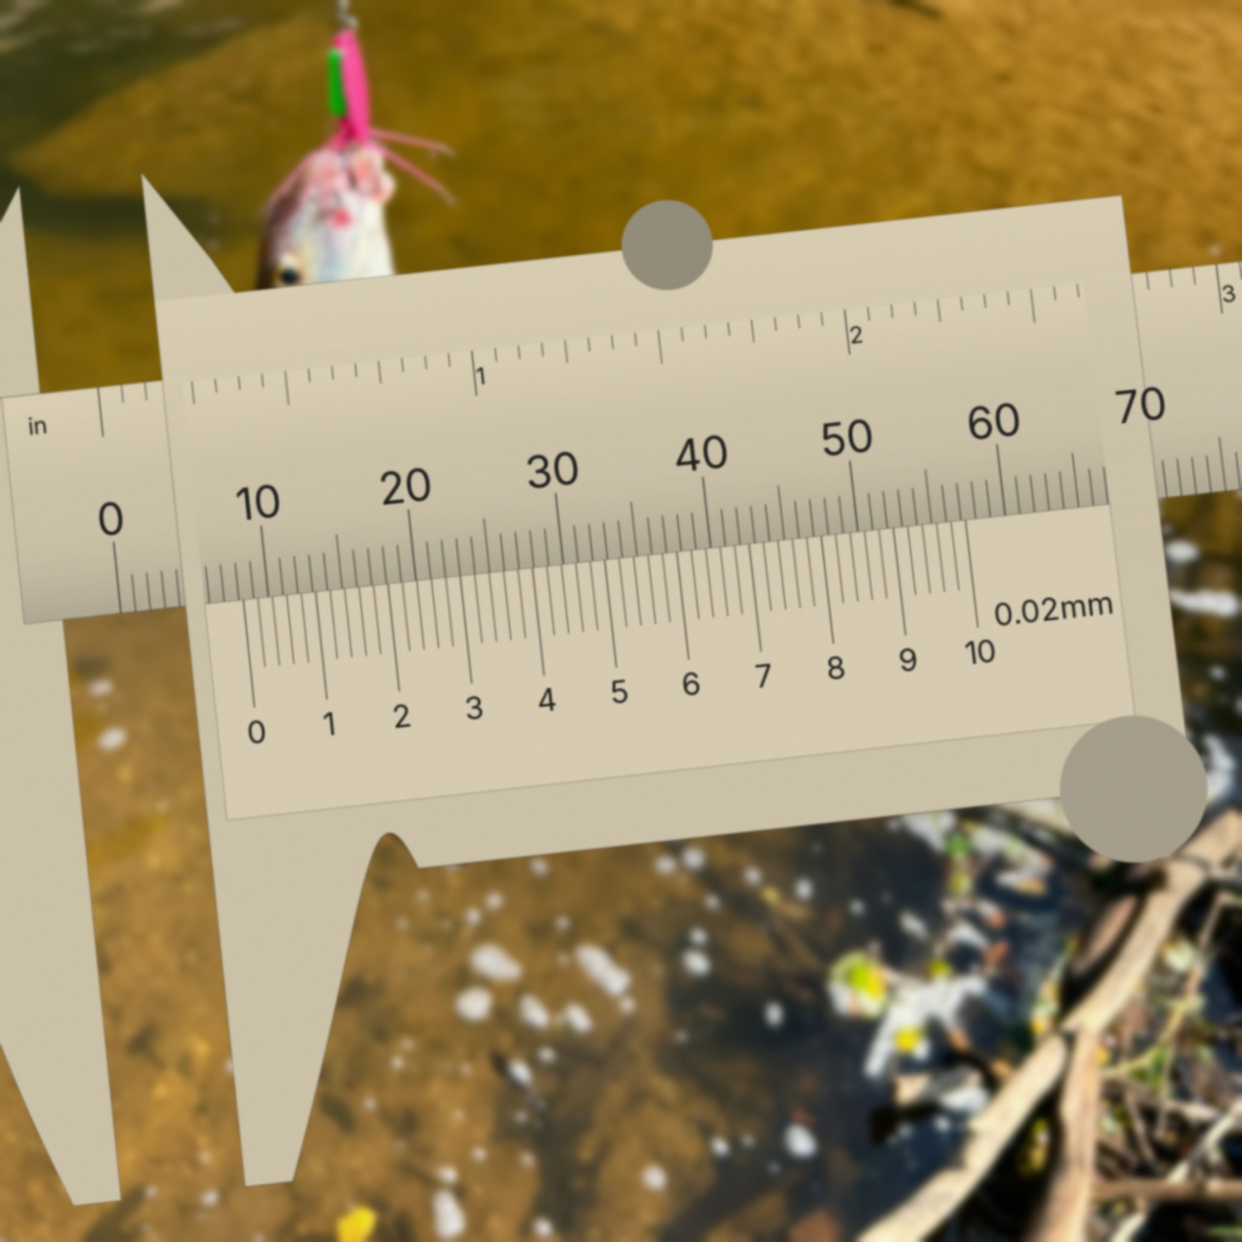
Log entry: 8.3mm
